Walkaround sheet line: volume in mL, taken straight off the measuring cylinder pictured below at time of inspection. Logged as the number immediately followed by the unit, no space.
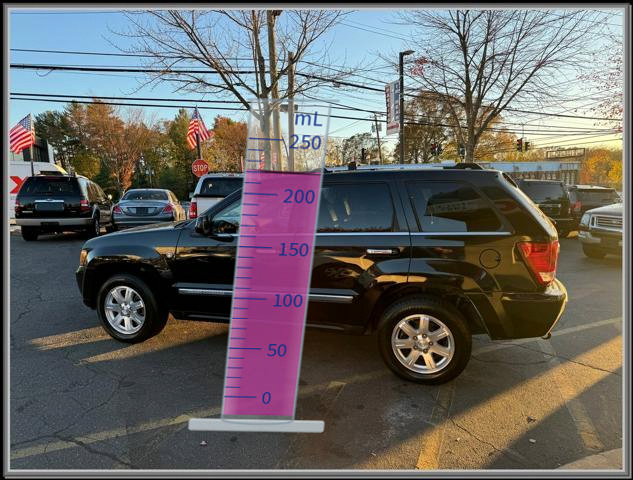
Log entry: 220mL
